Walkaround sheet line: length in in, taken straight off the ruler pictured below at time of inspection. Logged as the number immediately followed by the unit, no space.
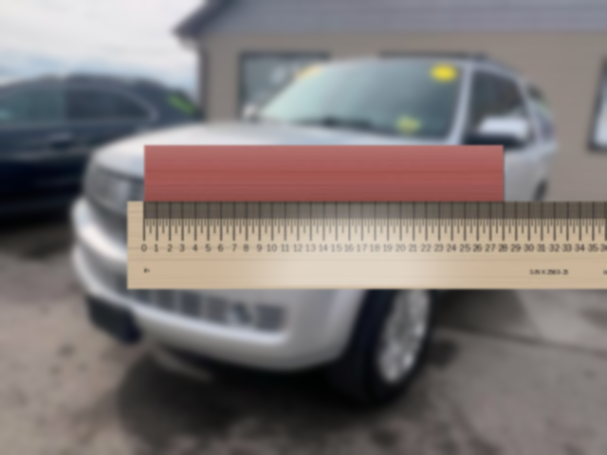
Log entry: 28in
